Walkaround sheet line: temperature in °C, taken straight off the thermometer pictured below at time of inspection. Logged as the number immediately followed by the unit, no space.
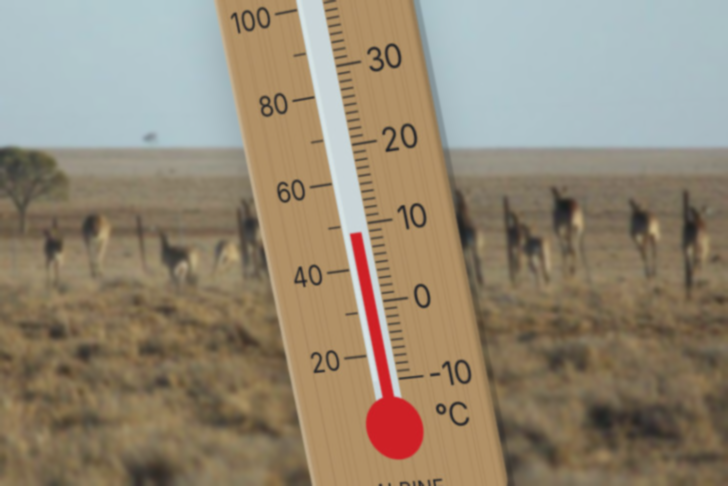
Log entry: 9°C
